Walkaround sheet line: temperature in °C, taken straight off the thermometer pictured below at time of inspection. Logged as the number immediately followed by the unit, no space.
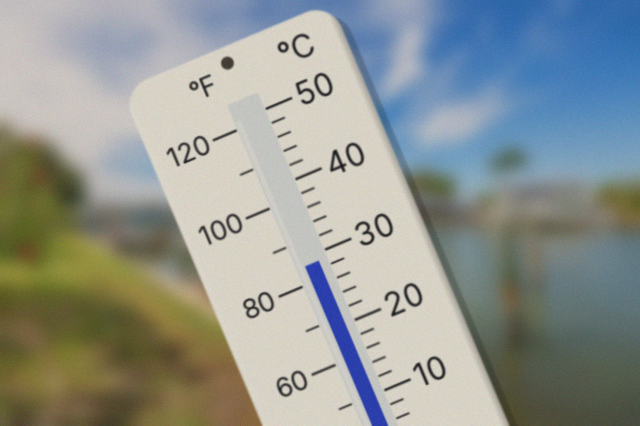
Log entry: 29°C
